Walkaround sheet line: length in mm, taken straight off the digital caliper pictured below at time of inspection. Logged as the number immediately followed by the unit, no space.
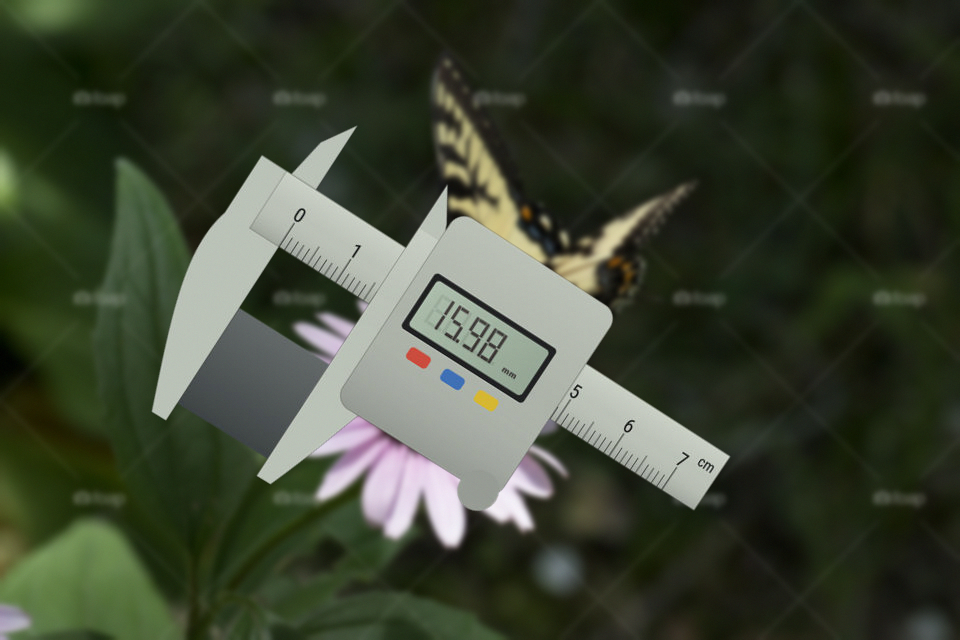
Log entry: 15.98mm
